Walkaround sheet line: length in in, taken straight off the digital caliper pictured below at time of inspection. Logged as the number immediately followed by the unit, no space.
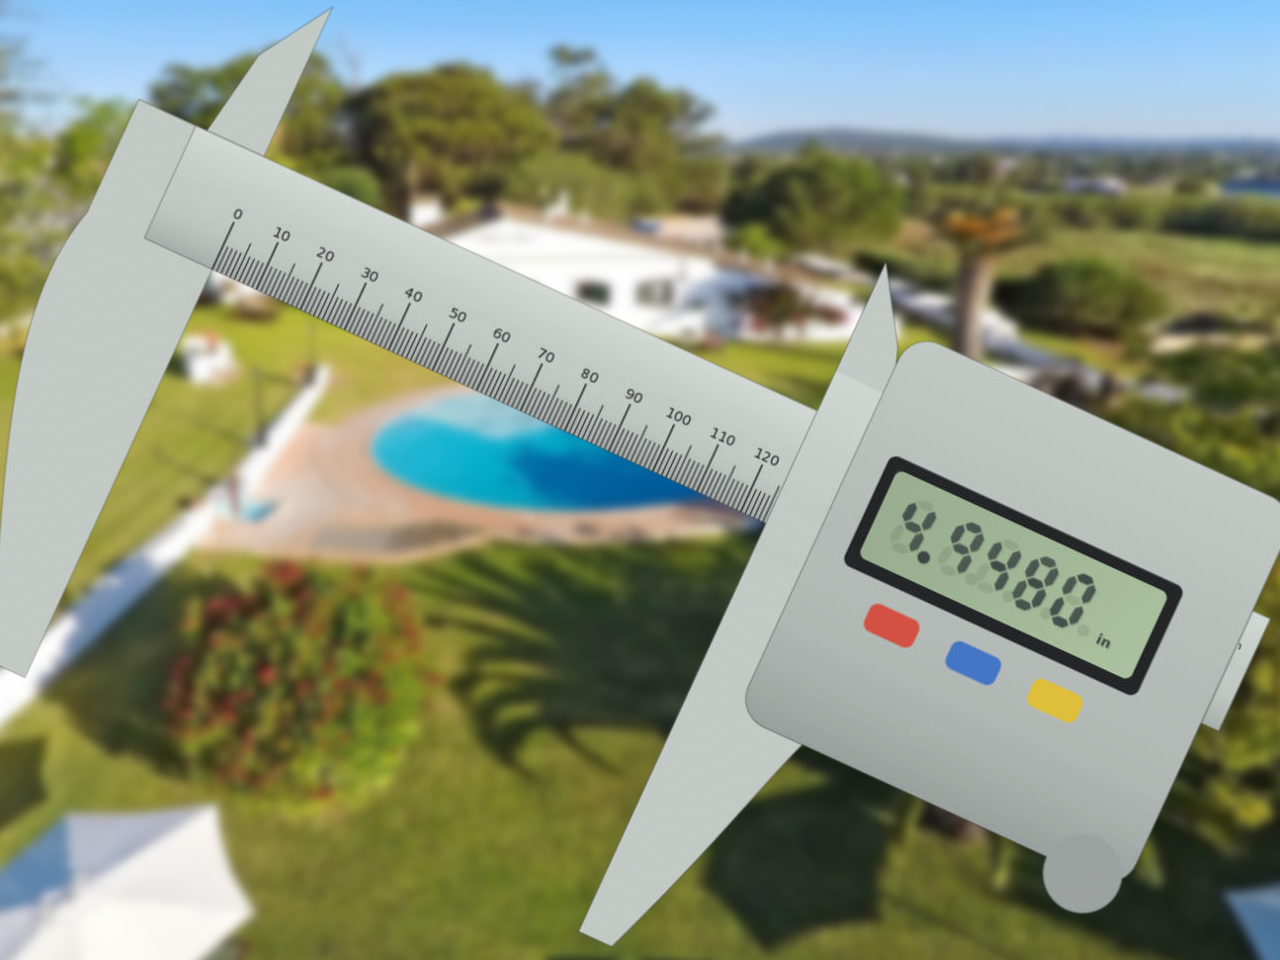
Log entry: 4.9480in
